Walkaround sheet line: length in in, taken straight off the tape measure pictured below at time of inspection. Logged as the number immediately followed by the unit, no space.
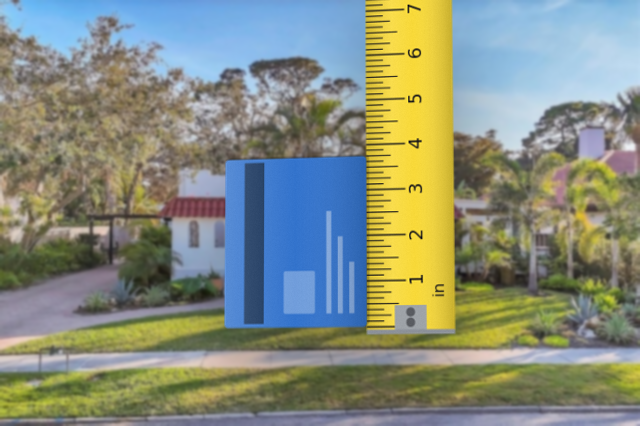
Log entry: 3.75in
